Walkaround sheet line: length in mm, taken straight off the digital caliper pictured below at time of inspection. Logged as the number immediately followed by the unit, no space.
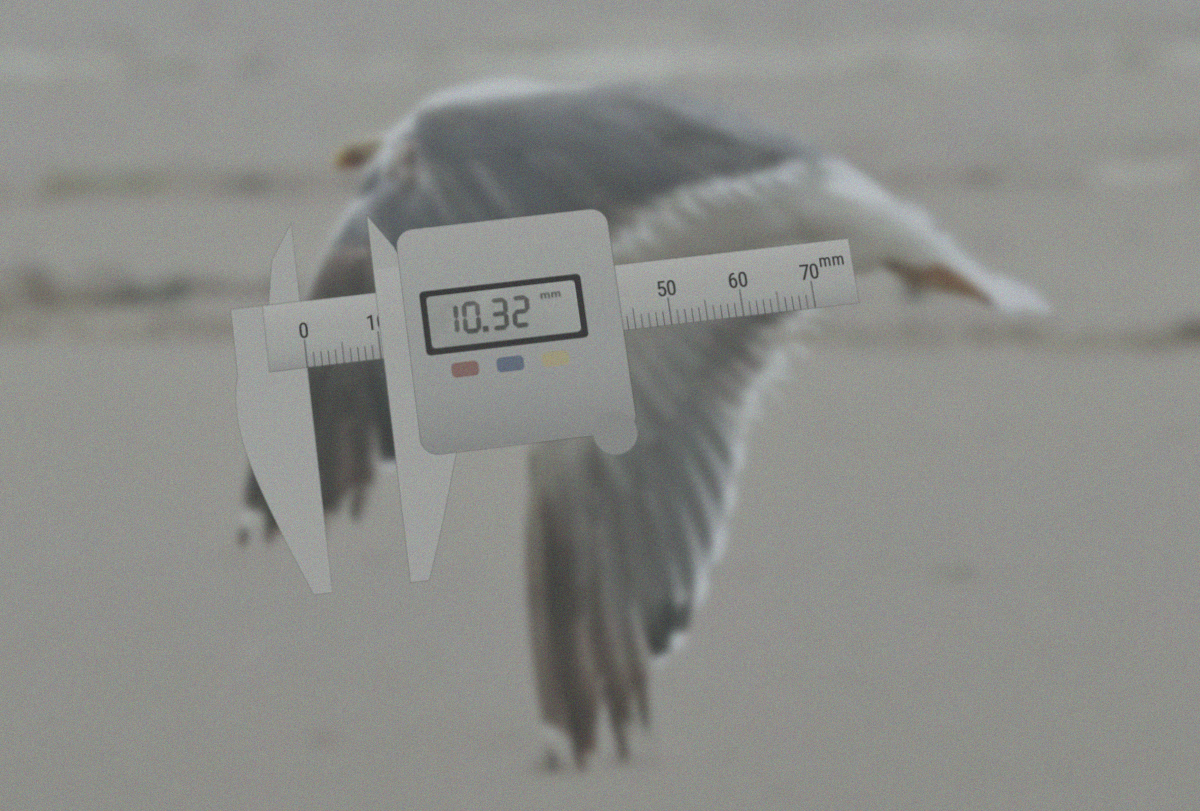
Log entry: 10.32mm
